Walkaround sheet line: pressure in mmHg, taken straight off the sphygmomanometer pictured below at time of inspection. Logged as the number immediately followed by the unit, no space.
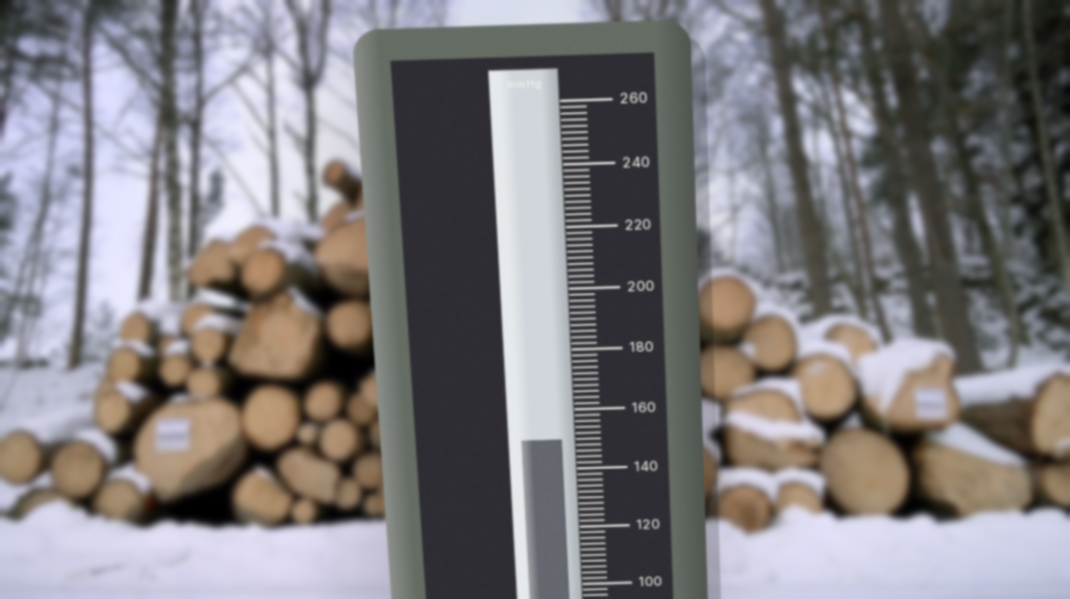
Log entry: 150mmHg
